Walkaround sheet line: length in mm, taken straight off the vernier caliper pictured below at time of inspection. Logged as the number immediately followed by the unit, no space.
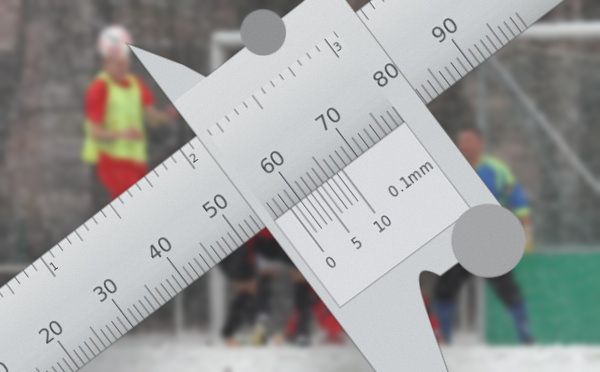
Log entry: 58.2mm
